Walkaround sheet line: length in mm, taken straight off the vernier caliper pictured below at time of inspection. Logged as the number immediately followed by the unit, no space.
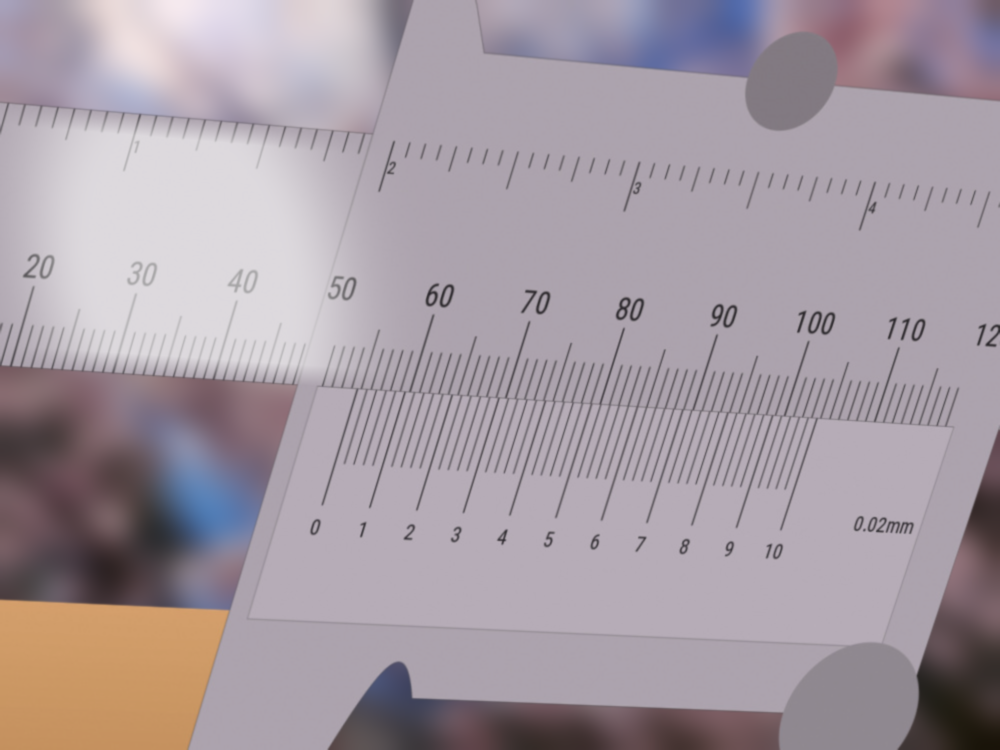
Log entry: 54.6mm
